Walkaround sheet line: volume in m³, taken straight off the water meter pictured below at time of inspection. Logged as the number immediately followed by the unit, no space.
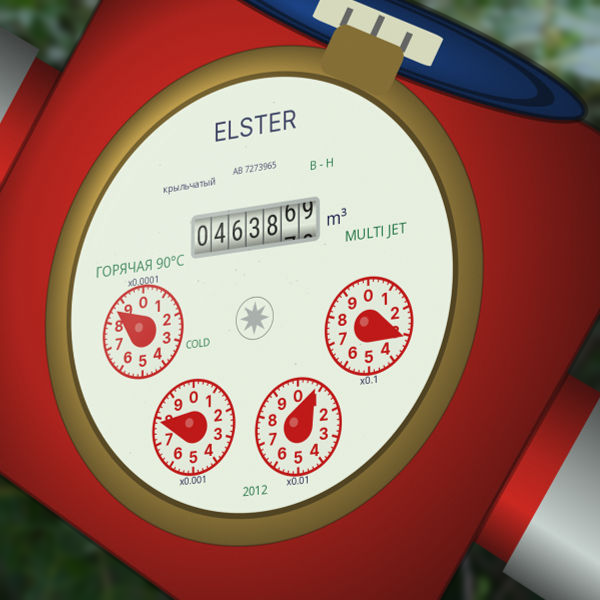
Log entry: 463869.3078m³
